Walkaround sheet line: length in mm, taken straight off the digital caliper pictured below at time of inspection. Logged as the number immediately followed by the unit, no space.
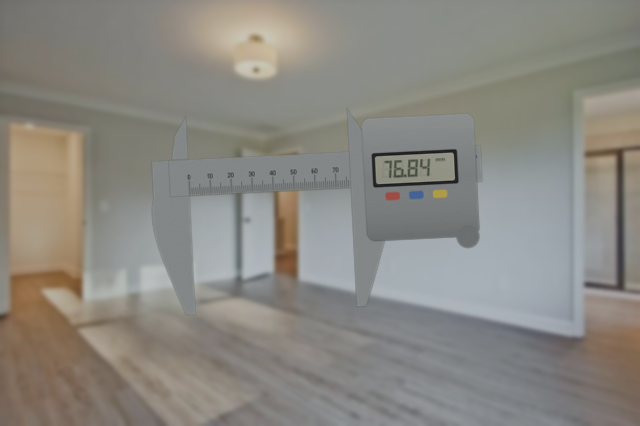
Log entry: 76.84mm
